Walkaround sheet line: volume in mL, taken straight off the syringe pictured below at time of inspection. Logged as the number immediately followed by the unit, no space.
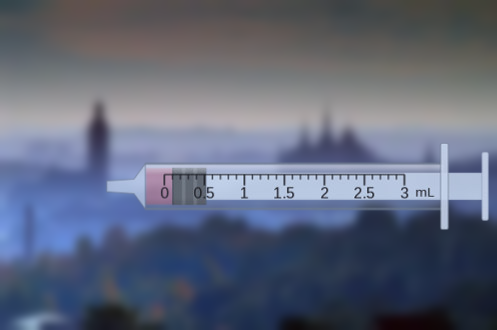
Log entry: 0.1mL
